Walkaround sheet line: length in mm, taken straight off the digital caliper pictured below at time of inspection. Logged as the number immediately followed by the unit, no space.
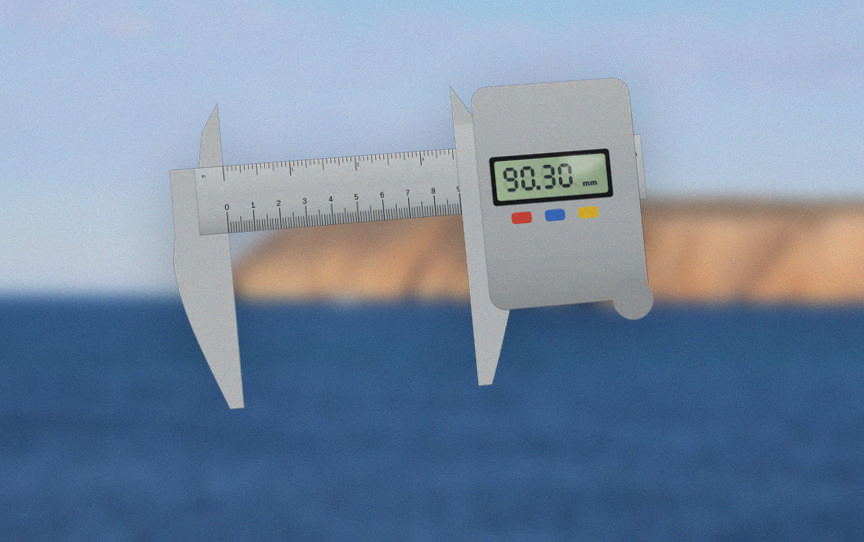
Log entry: 90.30mm
